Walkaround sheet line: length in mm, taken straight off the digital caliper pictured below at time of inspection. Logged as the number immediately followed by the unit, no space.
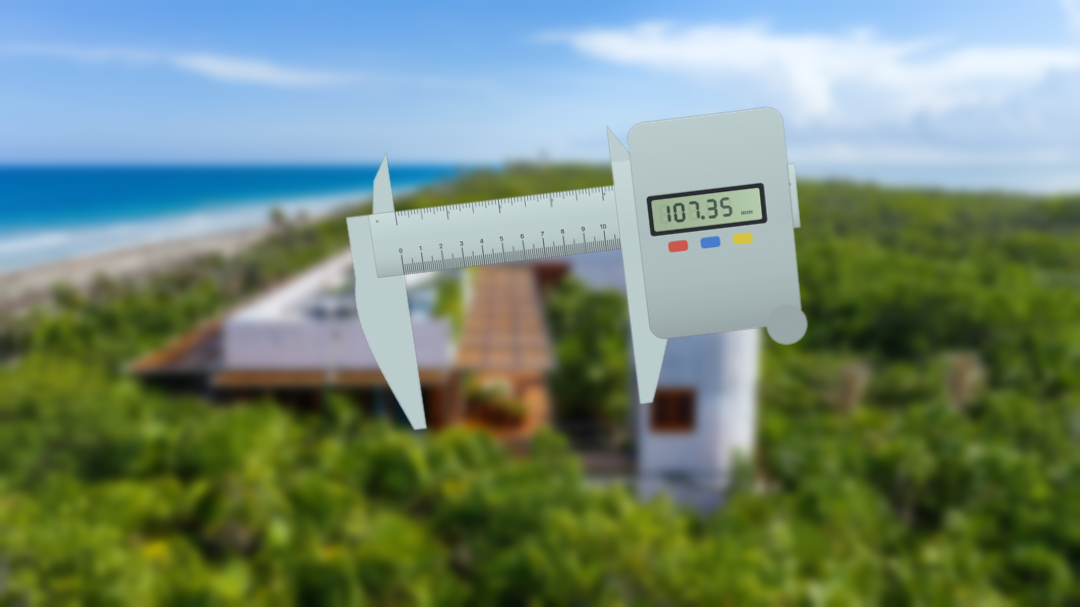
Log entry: 107.35mm
